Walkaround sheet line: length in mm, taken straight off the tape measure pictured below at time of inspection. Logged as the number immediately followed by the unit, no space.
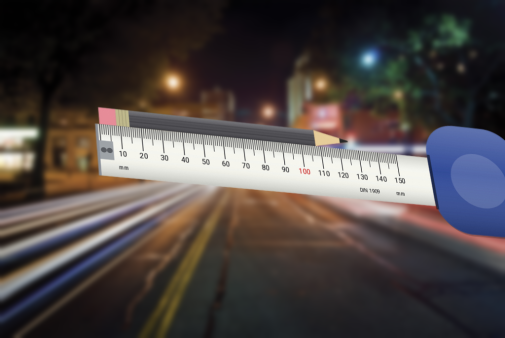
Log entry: 125mm
